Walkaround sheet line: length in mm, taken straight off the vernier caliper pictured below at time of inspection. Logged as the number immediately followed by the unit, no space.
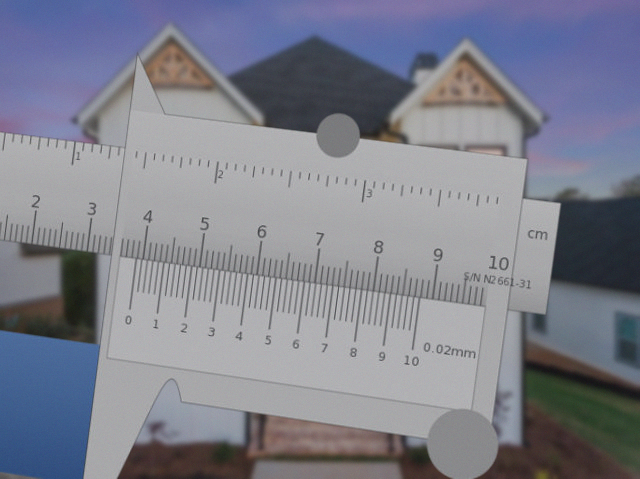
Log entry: 38.8mm
